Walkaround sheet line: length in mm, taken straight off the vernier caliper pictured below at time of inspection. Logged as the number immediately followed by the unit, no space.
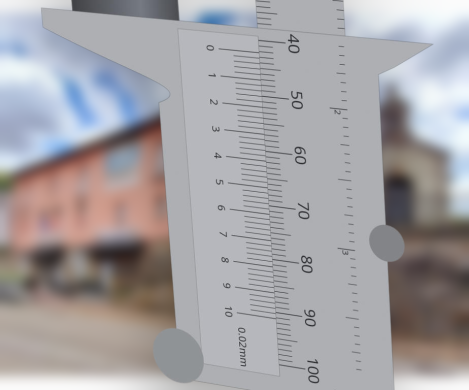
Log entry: 42.2mm
